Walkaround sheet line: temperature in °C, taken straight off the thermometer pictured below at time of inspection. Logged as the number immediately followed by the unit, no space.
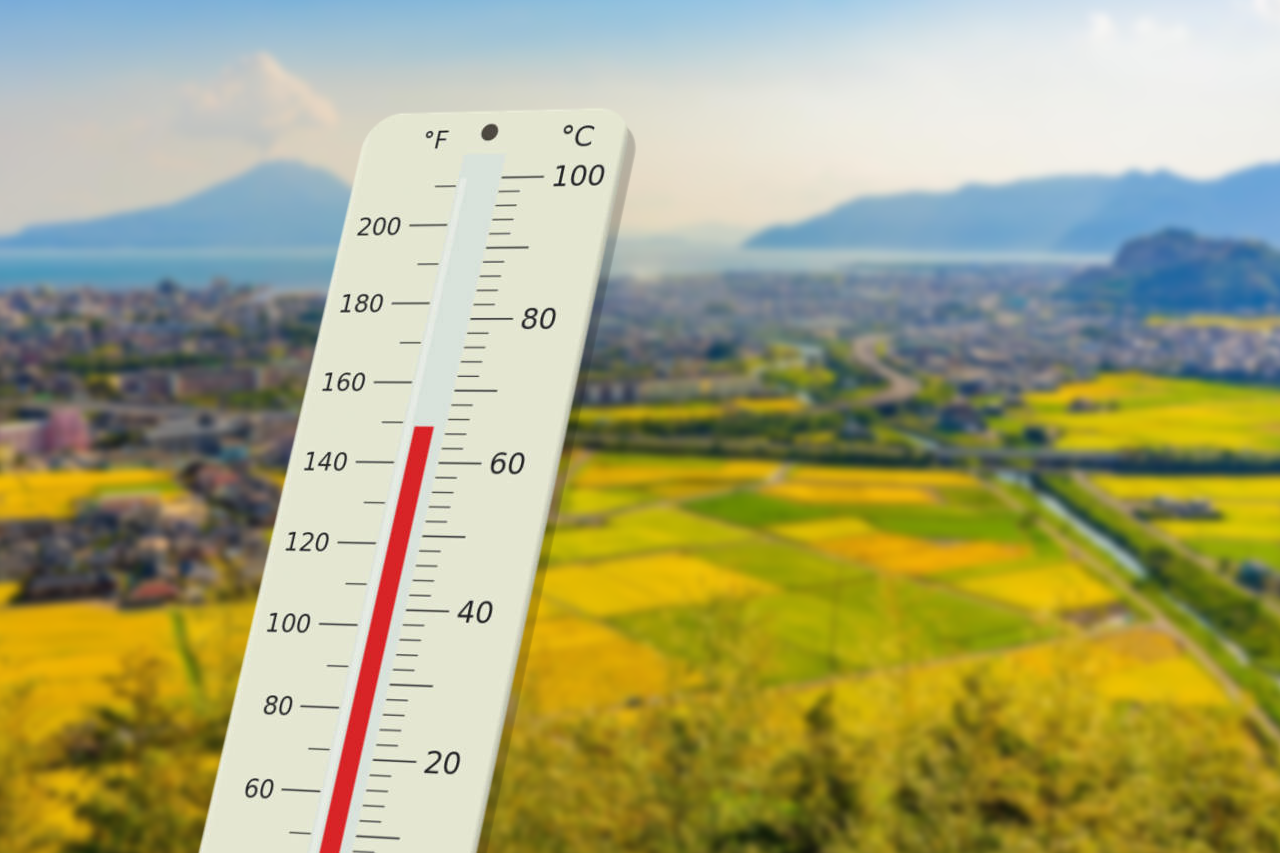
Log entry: 65°C
